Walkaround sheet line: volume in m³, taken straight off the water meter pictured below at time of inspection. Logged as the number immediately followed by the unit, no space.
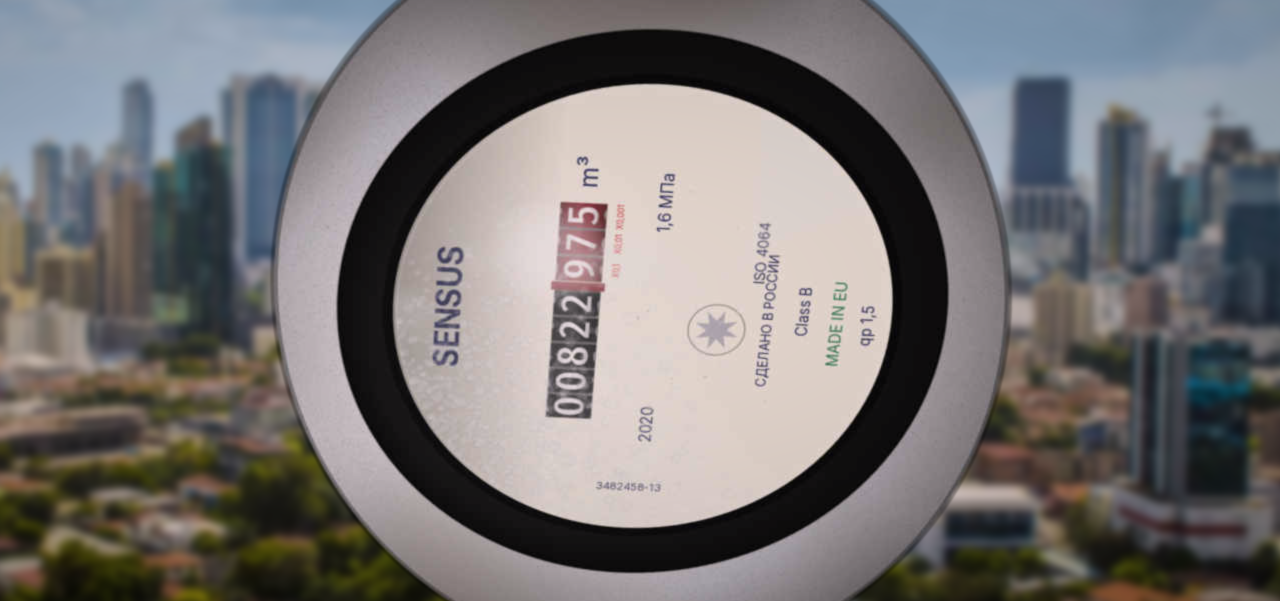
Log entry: 822.975m³
